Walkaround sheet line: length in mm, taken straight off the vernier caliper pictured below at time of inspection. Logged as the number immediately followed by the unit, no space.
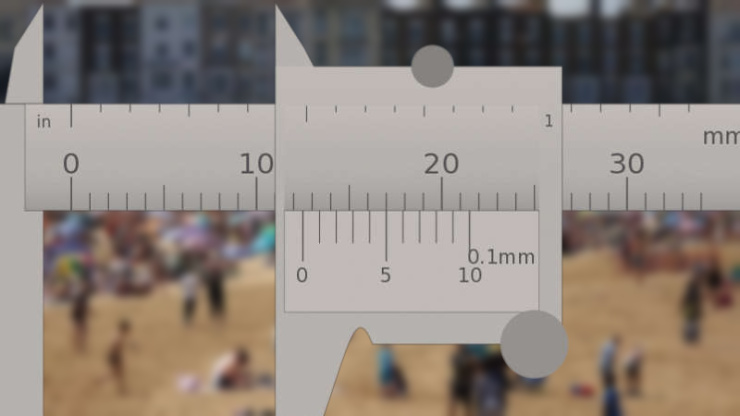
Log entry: 12.5mm
